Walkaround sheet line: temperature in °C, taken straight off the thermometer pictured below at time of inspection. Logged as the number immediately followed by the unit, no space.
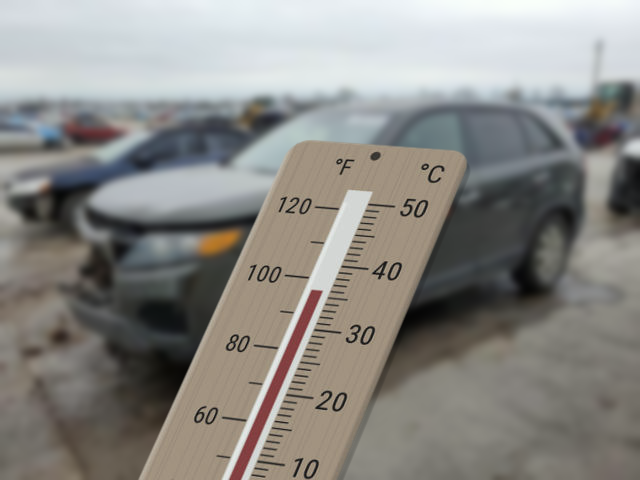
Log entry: 36°C
